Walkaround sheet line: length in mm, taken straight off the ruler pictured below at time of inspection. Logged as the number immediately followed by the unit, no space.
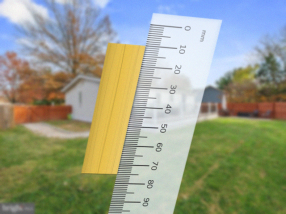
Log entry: 65mm
